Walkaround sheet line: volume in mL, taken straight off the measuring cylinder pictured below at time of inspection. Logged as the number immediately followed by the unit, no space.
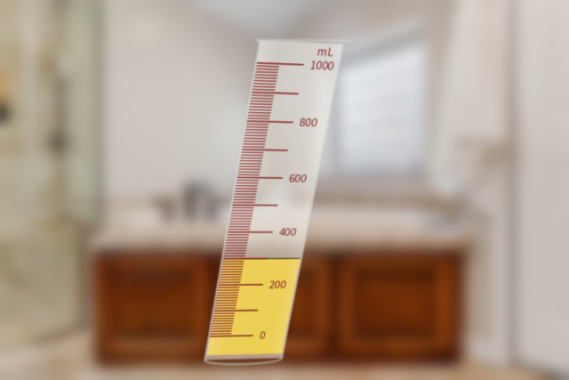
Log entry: 300mL
